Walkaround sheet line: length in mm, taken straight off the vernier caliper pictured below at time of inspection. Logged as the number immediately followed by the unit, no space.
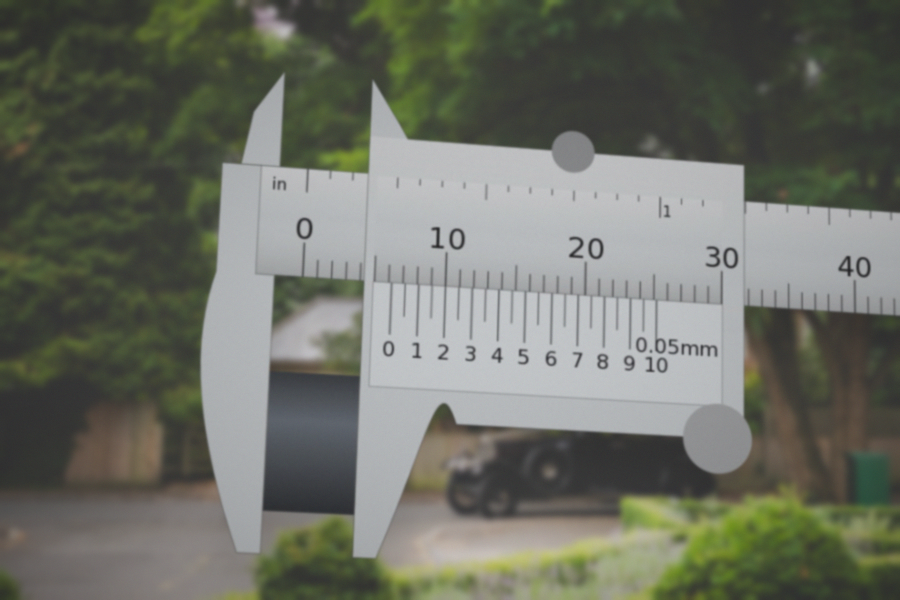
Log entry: 6.2mm
